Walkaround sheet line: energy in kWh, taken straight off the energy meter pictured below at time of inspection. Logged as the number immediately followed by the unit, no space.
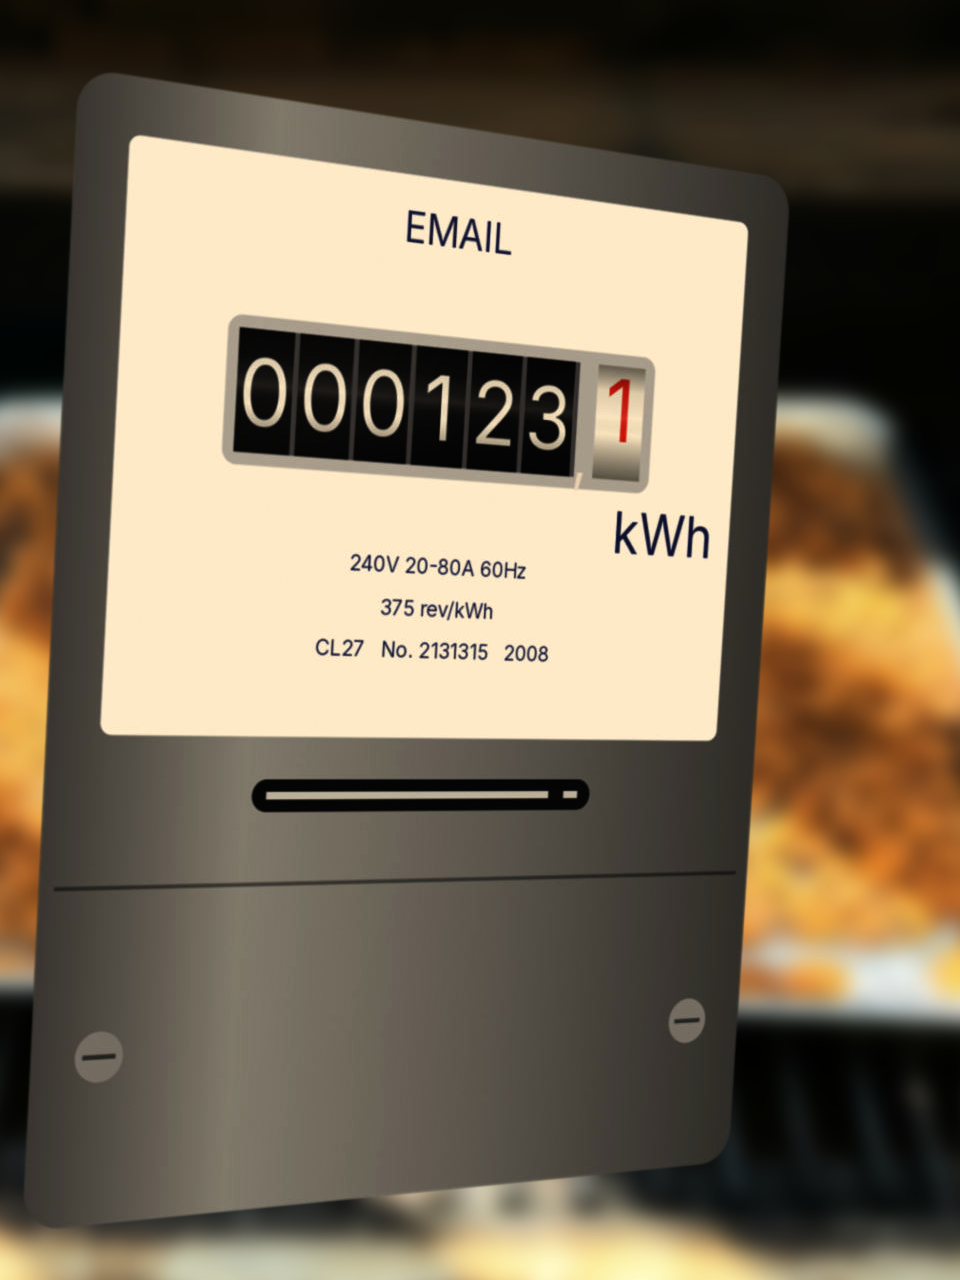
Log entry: 123.1kWh
